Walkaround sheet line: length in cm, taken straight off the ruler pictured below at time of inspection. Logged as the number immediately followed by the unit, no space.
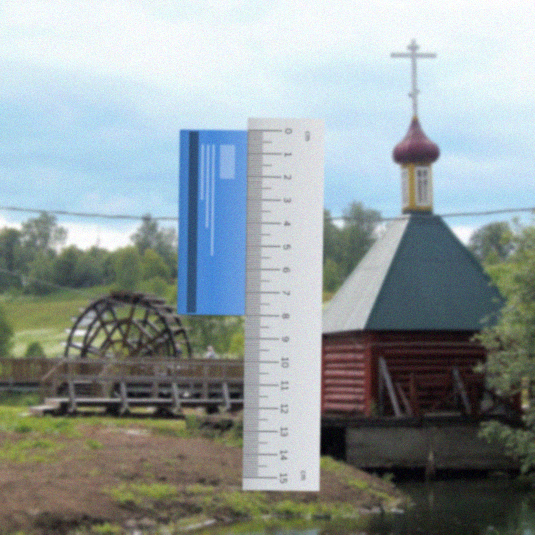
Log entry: 8cm
